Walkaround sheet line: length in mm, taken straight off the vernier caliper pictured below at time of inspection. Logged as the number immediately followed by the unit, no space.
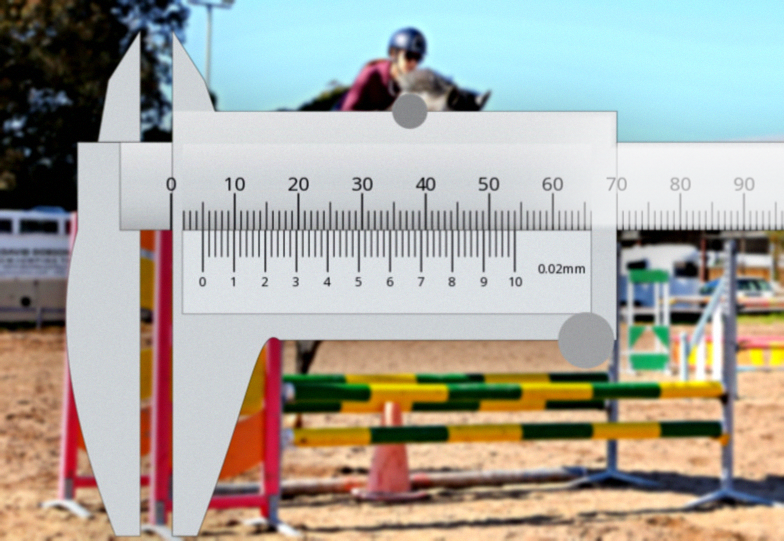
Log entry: 5.0mm
